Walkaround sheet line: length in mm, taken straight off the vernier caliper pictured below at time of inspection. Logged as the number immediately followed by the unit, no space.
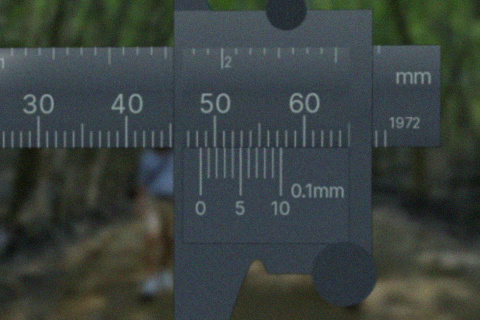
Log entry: 48.4mm
